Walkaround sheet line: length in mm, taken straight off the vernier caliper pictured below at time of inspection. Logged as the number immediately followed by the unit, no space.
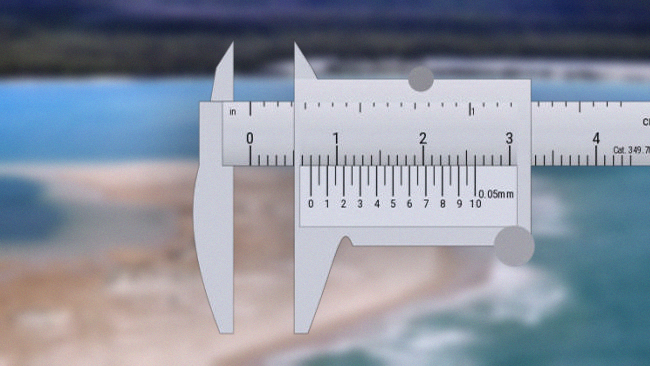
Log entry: 7.0mm
